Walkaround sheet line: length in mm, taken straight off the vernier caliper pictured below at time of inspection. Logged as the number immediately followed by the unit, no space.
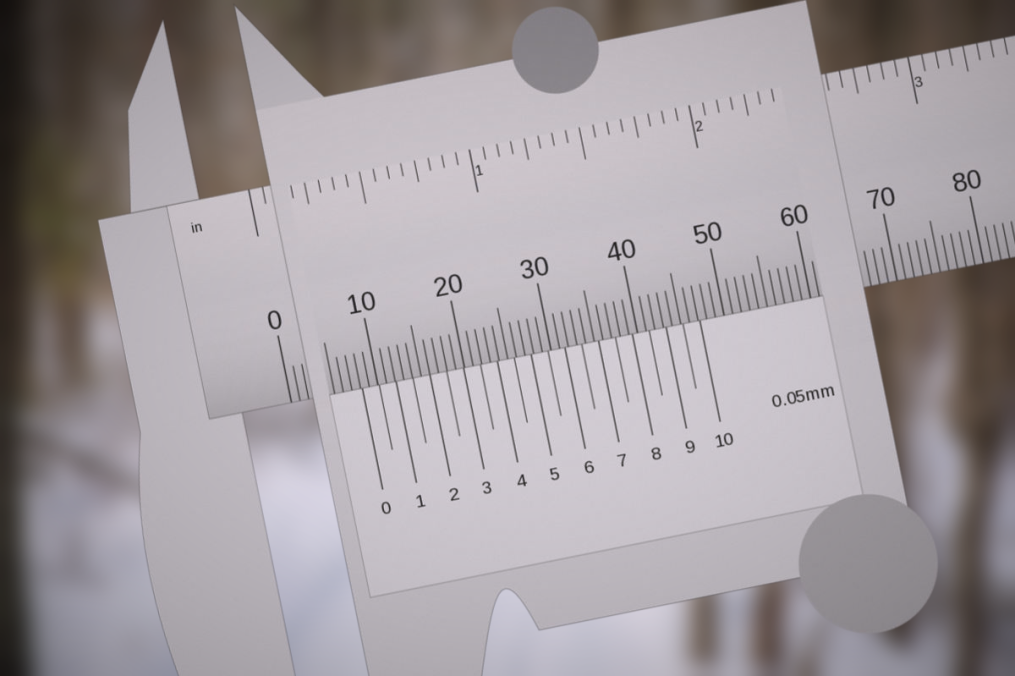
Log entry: 8.2mm
